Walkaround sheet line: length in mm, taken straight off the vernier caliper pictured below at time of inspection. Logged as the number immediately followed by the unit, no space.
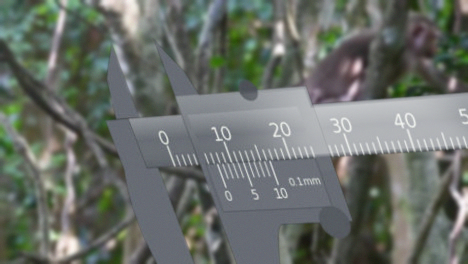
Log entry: 7.5mm
